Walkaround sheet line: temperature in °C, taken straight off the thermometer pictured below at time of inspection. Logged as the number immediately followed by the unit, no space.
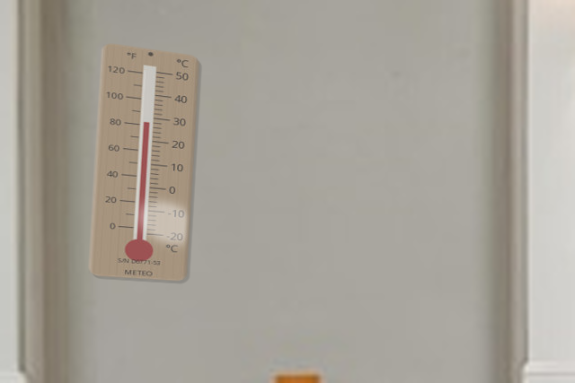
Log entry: 28°C
